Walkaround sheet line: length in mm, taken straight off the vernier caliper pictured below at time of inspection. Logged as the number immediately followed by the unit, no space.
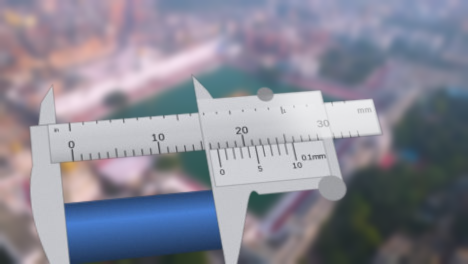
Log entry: 16.8mm
